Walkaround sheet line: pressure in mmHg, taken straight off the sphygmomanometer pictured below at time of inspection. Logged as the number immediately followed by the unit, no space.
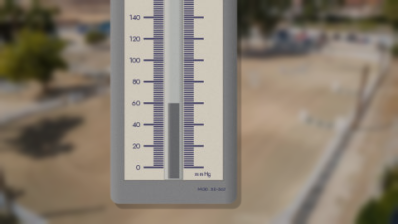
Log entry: 60mmHg
